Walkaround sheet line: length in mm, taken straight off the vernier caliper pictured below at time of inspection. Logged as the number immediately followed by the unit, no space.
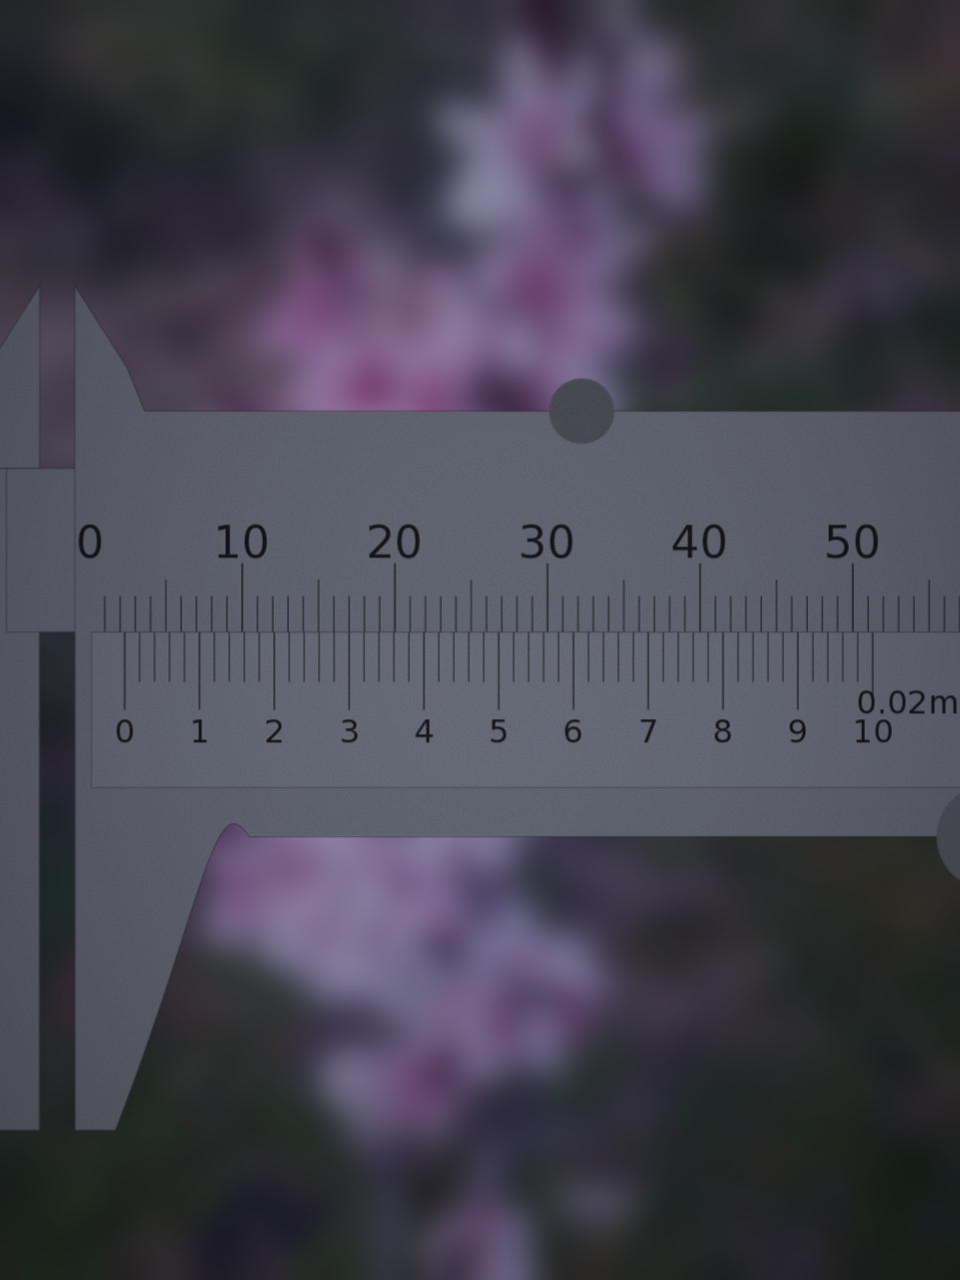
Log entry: 2.3mm
